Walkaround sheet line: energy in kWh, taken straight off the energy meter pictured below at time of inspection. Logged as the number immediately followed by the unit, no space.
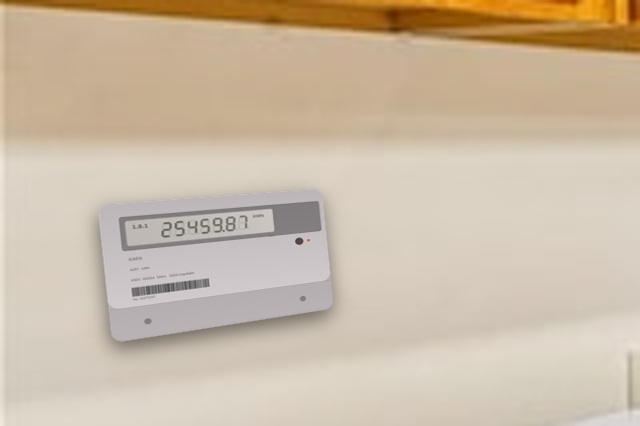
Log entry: 25459.87kWh
